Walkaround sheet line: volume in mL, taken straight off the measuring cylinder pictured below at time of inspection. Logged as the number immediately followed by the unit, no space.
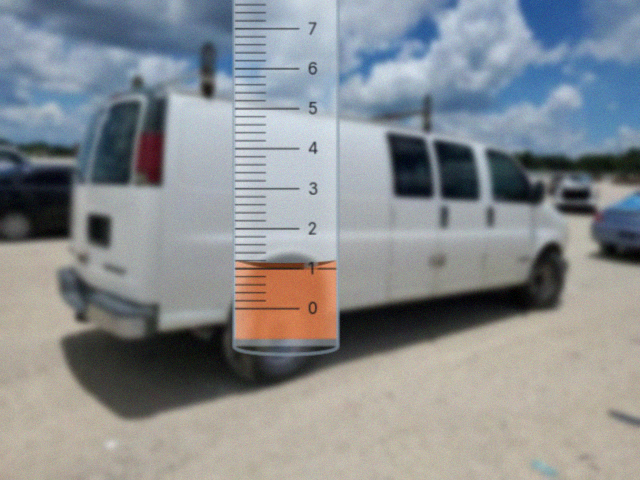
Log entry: 1mL
